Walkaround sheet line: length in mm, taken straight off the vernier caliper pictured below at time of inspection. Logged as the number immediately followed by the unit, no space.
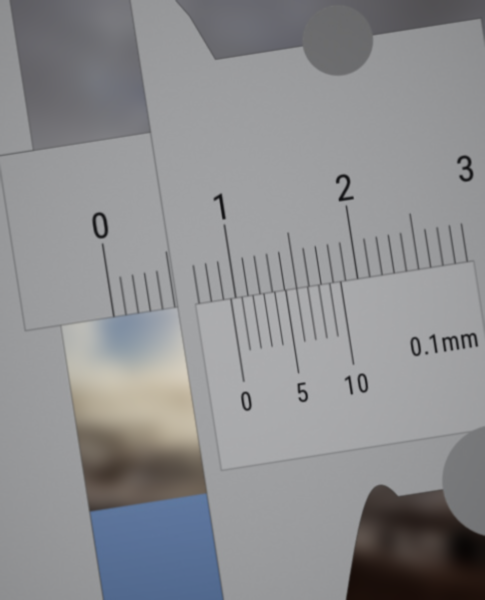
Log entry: 9.6mm
